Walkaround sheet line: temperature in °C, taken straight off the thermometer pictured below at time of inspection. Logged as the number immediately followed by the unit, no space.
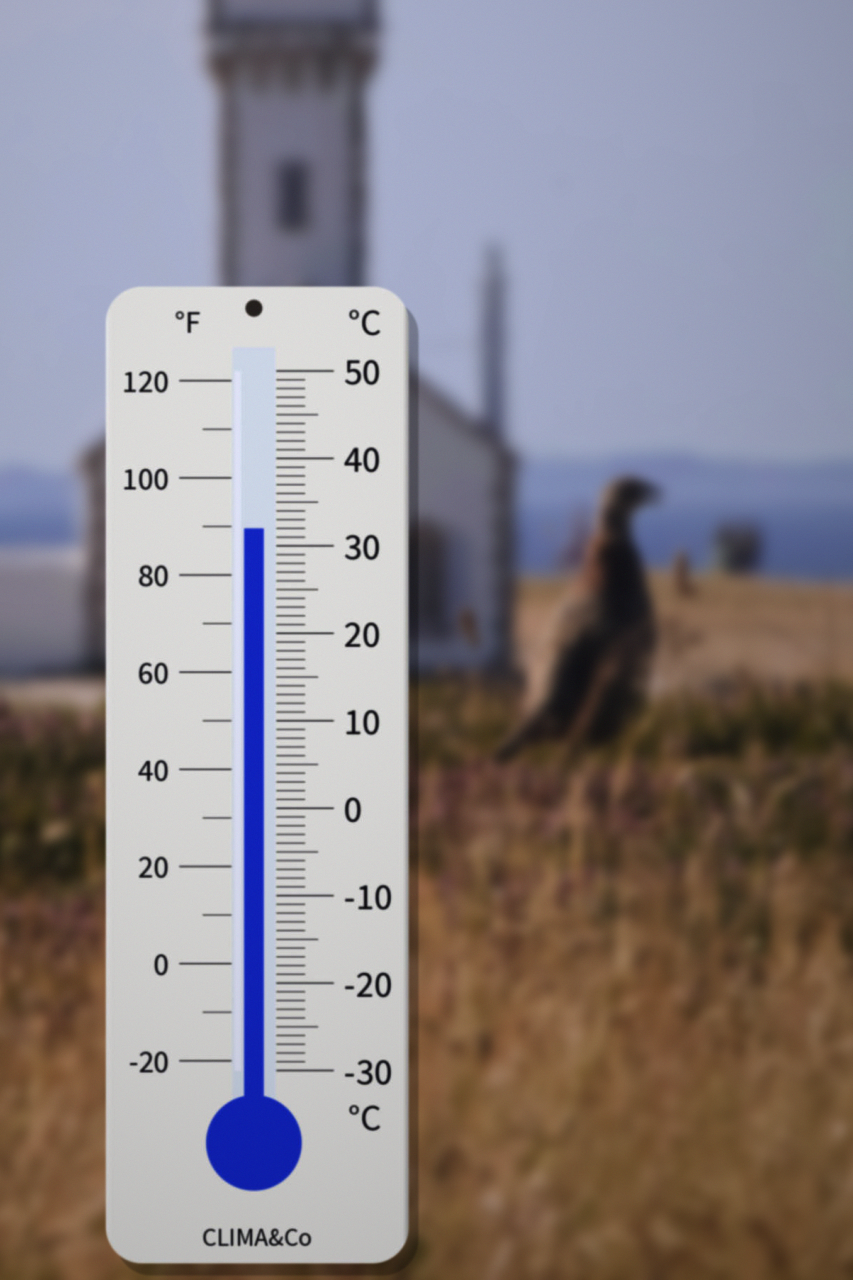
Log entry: 32°C
